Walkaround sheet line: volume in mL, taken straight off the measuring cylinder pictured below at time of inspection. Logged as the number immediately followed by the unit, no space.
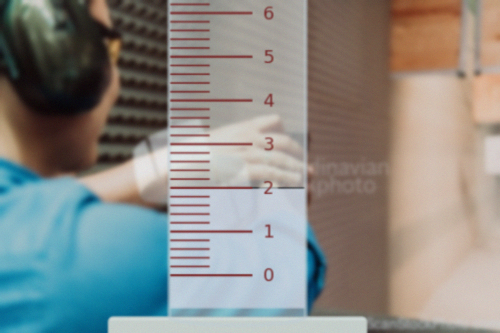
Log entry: 2mL
